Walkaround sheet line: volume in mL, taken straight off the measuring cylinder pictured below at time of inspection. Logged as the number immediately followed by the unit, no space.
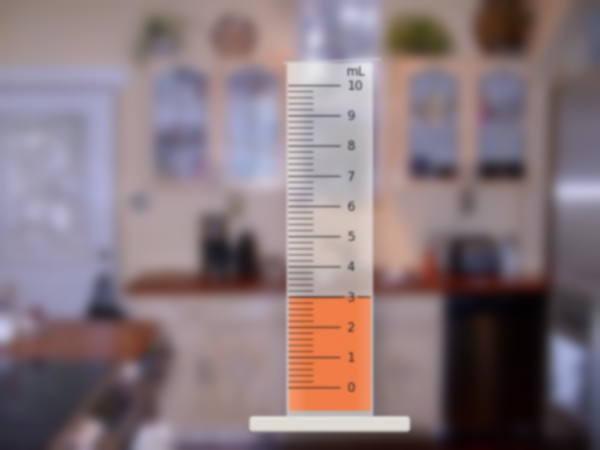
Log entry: 3mL
